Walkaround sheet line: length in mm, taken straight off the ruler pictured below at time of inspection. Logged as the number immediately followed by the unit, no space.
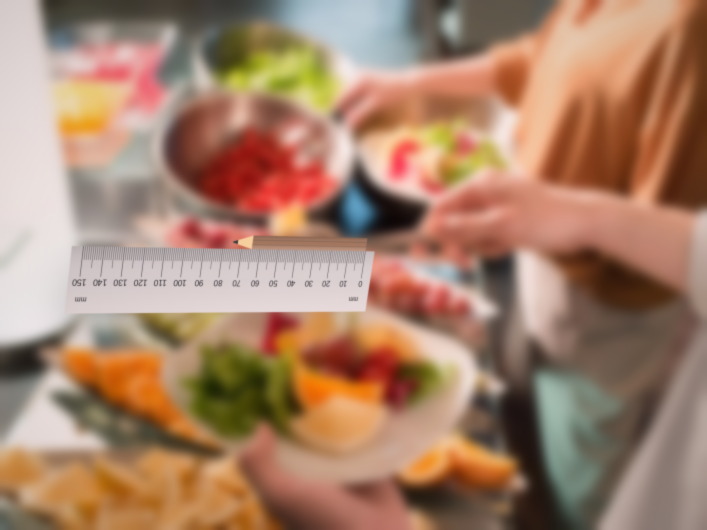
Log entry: 75mm
